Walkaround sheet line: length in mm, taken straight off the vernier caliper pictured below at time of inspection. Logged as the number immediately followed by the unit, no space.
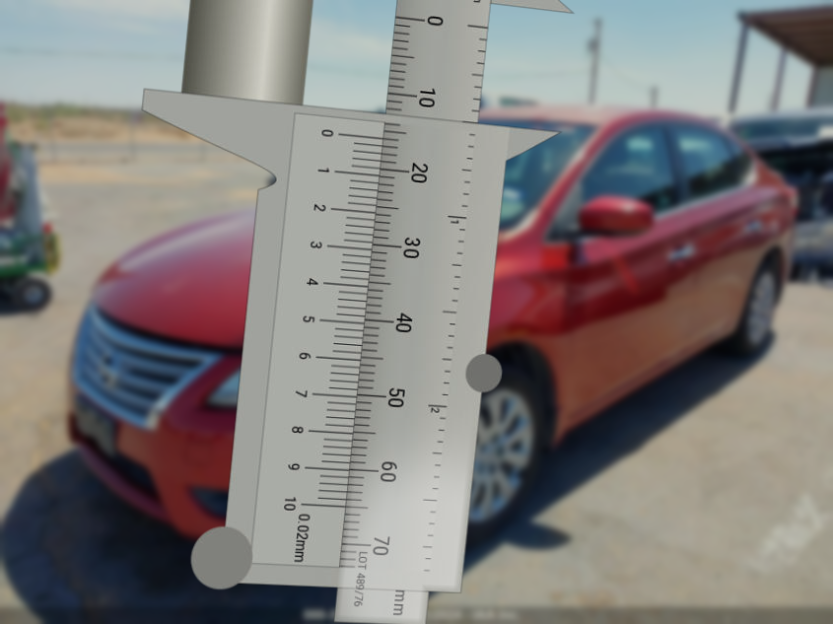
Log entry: 16.0mm
